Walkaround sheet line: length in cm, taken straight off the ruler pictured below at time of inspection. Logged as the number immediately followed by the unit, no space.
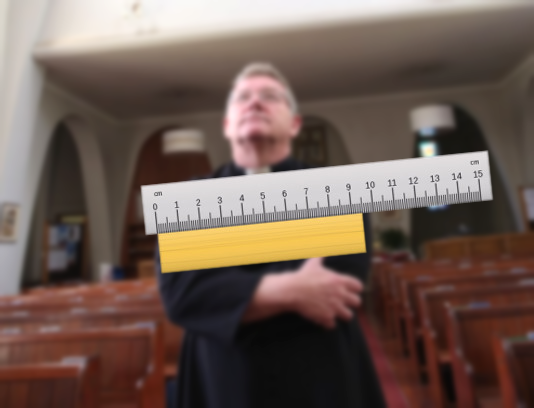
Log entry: 9.5cm
